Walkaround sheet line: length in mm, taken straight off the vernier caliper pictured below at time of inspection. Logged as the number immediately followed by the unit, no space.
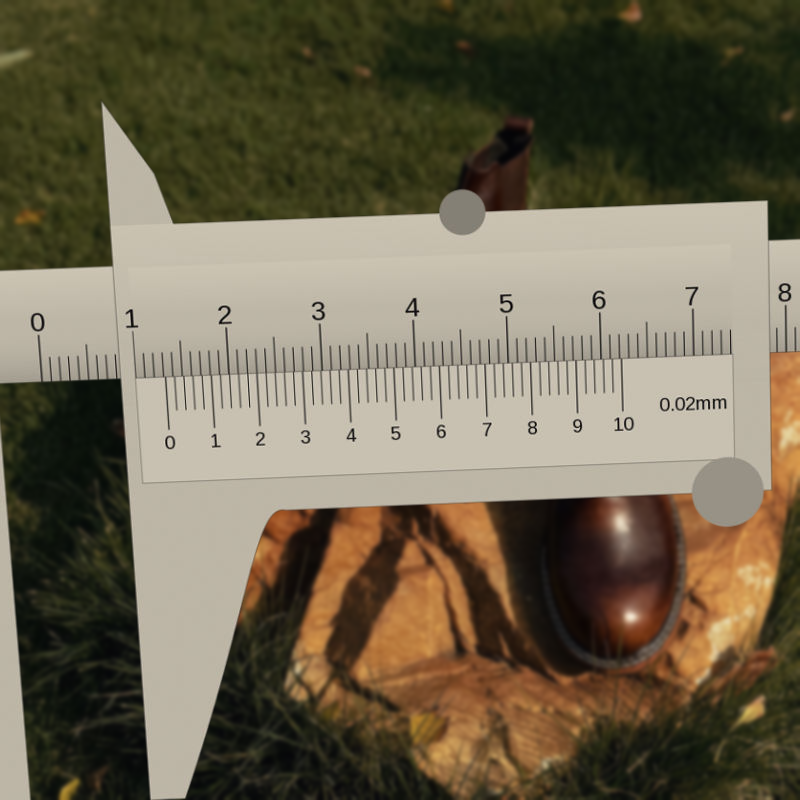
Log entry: 13.2mm
